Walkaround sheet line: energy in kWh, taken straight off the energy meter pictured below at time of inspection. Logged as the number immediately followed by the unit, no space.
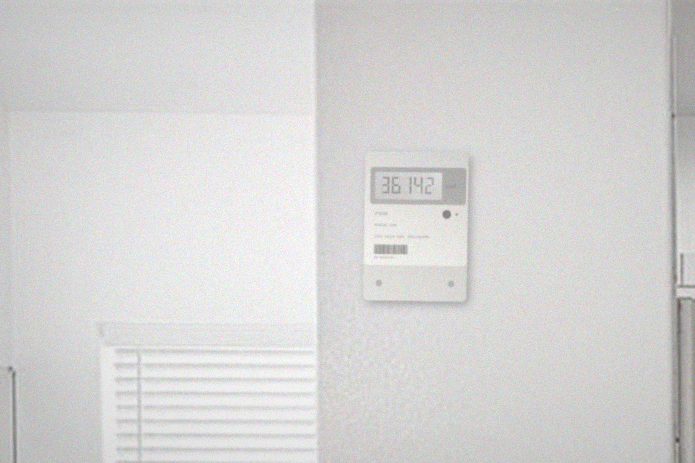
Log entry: 36142kWh
